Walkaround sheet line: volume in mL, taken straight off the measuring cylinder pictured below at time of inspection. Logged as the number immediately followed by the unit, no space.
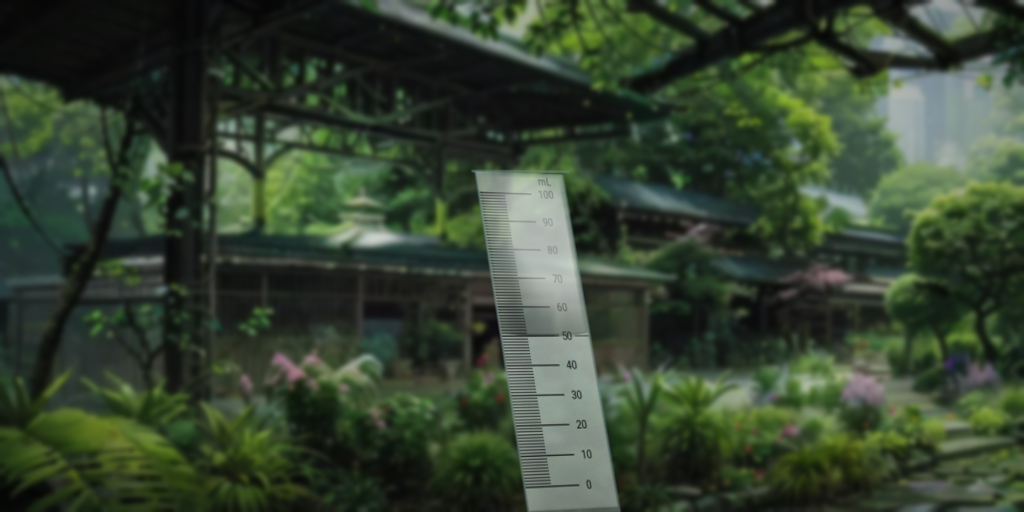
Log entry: 50mL
